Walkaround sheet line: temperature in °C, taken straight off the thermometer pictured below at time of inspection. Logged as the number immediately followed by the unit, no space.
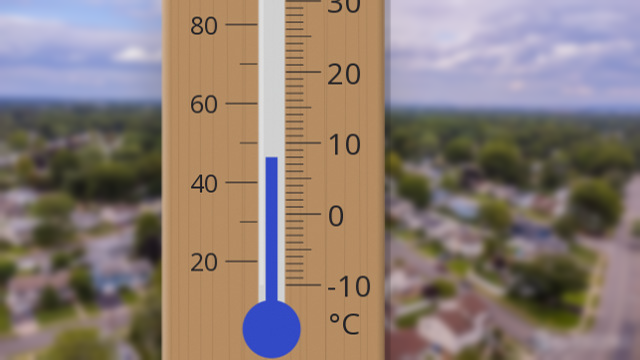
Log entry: 8°C
